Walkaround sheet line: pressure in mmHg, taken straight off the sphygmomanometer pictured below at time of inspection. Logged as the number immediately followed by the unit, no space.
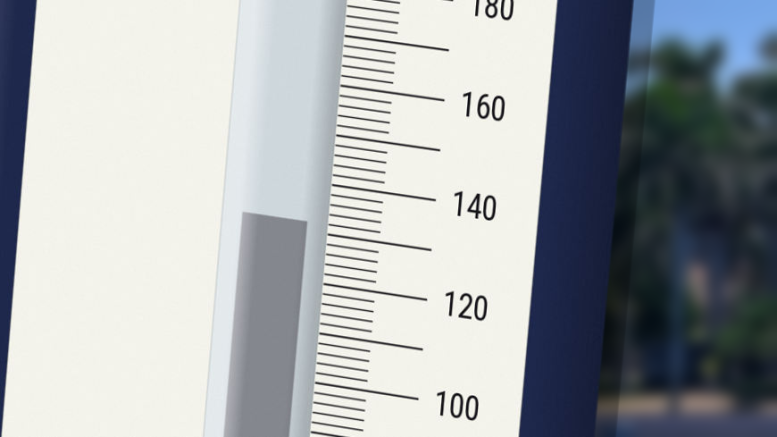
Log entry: 132mmHg
